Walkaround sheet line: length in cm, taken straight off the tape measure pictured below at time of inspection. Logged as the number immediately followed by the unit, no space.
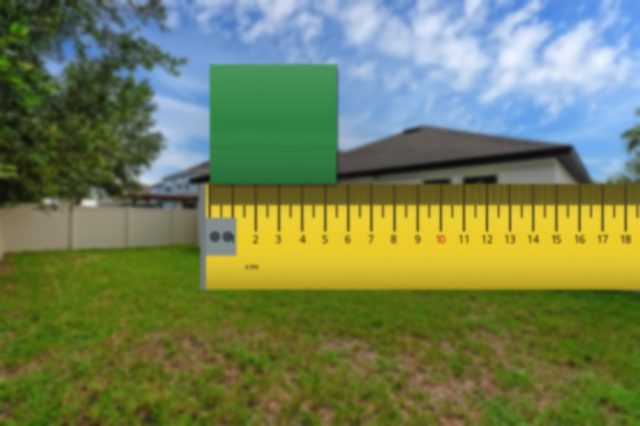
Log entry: 5.5cm
